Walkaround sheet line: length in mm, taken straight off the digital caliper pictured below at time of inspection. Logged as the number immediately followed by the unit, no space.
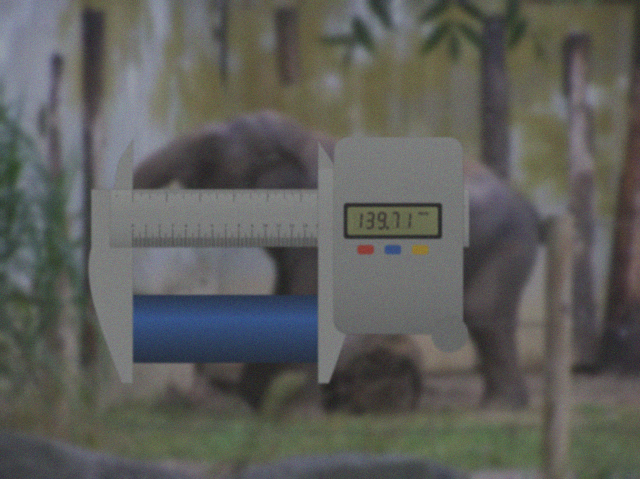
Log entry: 139.71mm
